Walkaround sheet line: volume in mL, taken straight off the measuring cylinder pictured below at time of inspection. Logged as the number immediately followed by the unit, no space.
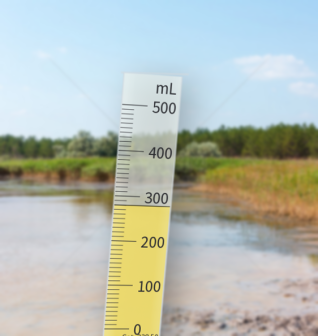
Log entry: 280mL
